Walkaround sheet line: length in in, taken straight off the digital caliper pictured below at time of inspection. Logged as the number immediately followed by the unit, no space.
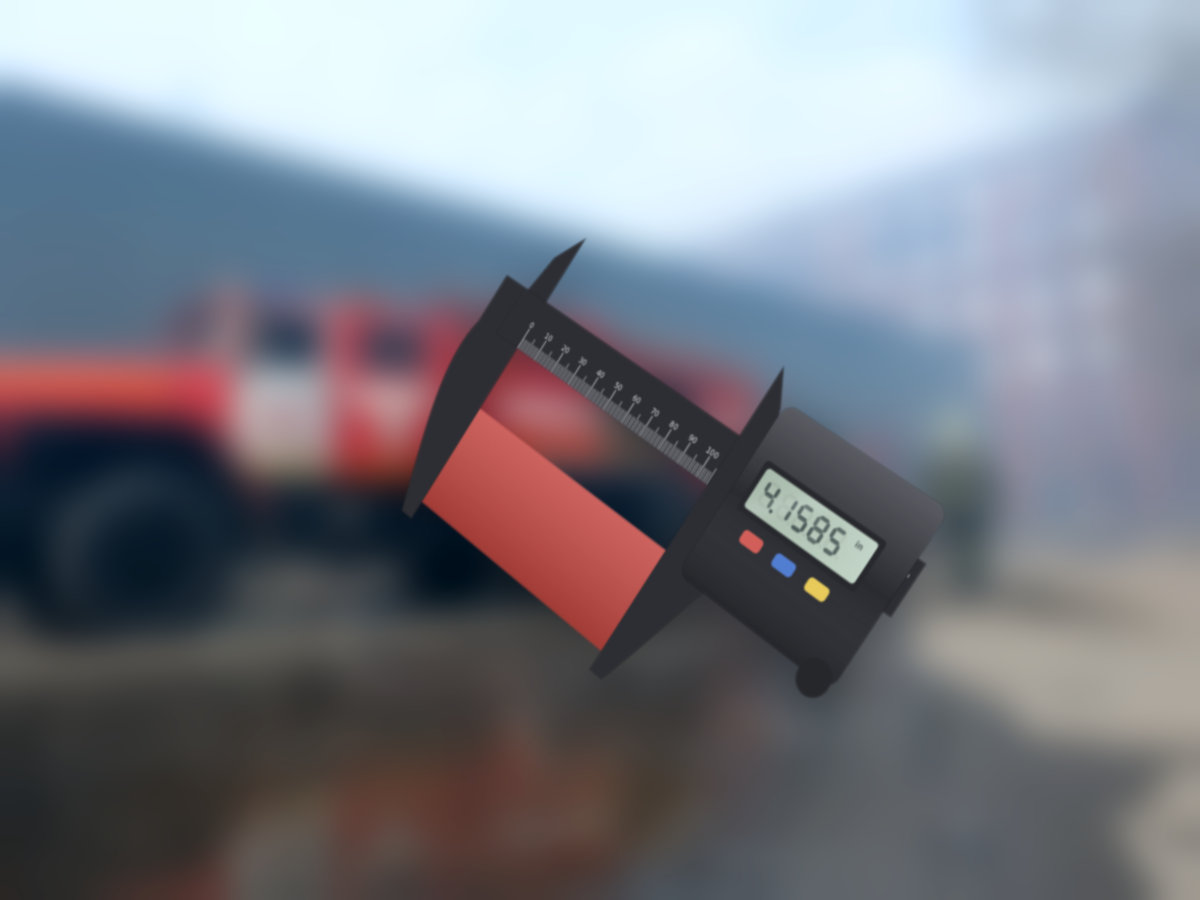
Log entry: 4.1585in
